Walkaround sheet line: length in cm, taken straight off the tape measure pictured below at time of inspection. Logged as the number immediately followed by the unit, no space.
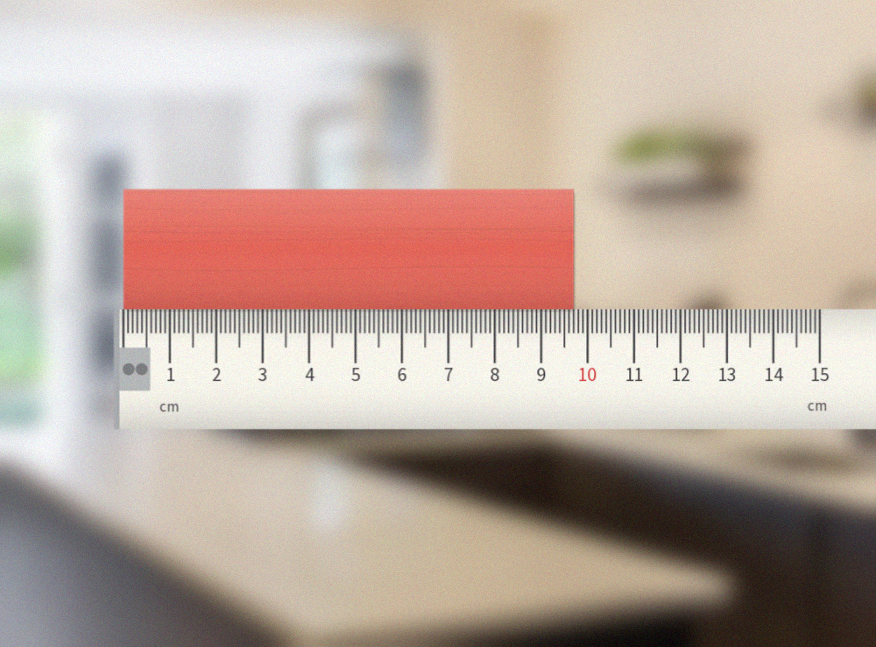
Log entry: 9.7cm
